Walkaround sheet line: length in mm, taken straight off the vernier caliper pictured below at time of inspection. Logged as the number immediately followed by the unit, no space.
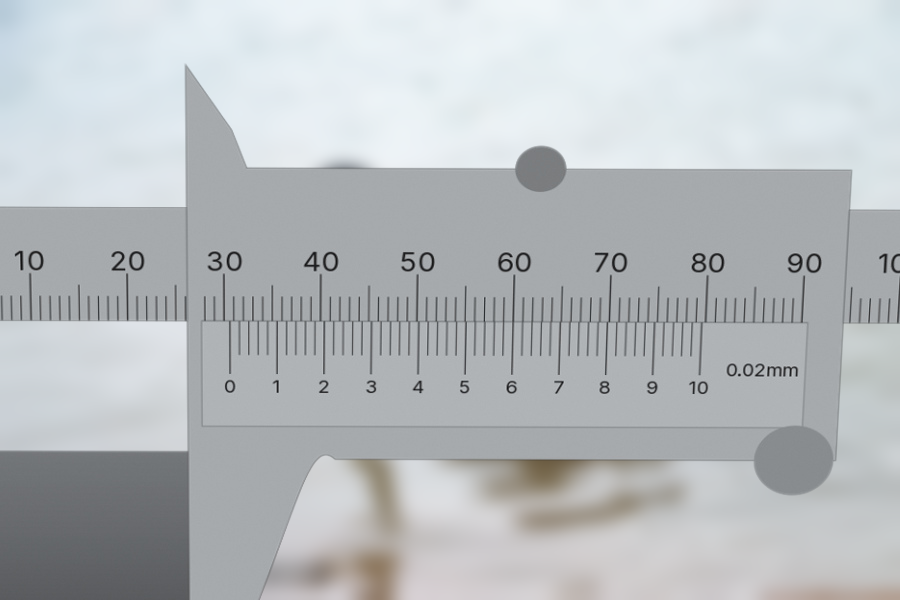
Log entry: 30.6mm
